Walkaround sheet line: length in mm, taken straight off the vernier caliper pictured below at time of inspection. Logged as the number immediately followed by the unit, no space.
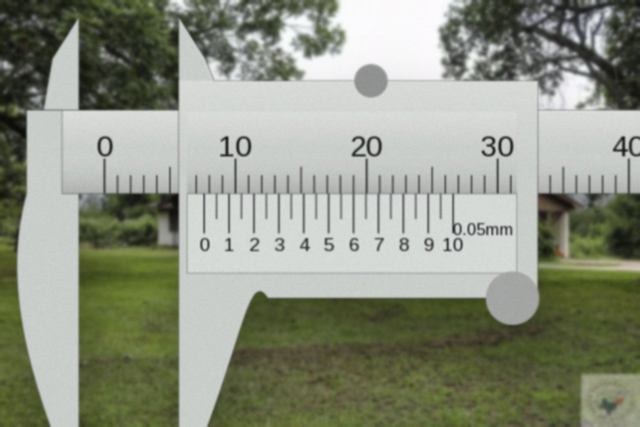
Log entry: 7.6mm
